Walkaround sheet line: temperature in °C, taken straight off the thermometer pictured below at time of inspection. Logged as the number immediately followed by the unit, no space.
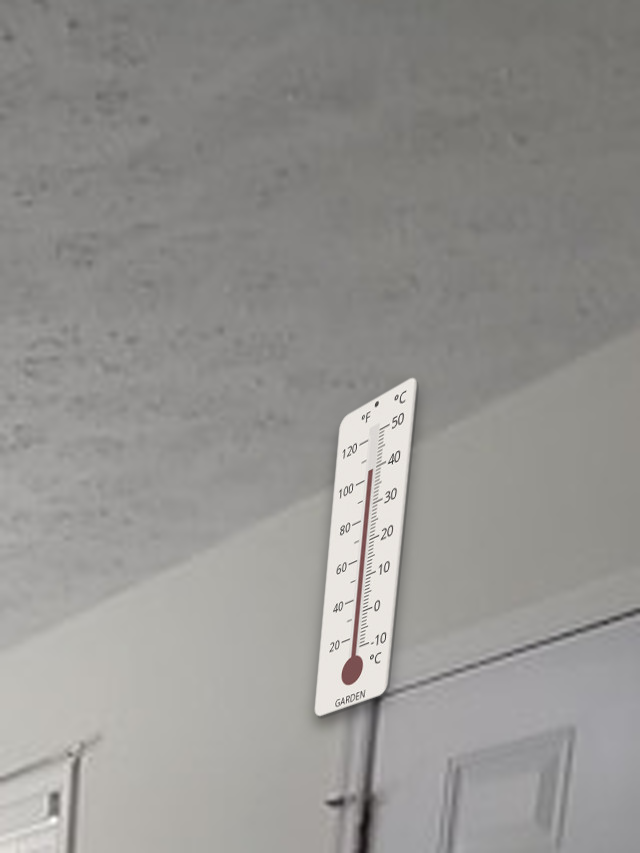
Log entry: 40°C
